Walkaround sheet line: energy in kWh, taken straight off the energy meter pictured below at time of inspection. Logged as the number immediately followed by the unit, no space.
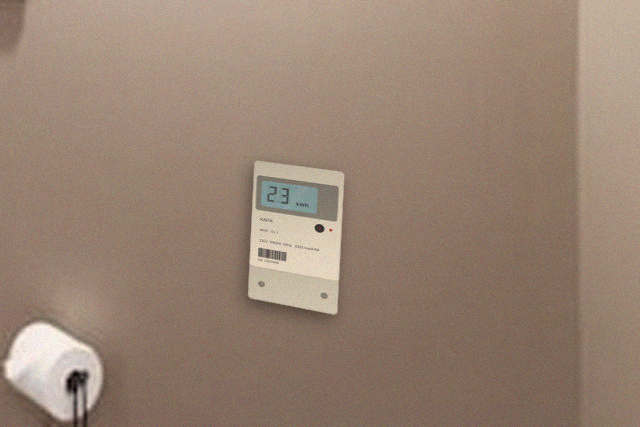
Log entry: 23kWh
